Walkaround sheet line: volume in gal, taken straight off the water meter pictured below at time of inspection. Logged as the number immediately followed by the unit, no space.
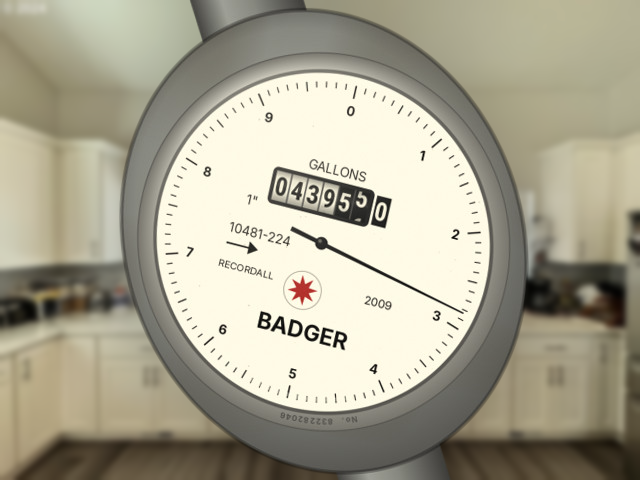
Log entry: 439552.8gal
